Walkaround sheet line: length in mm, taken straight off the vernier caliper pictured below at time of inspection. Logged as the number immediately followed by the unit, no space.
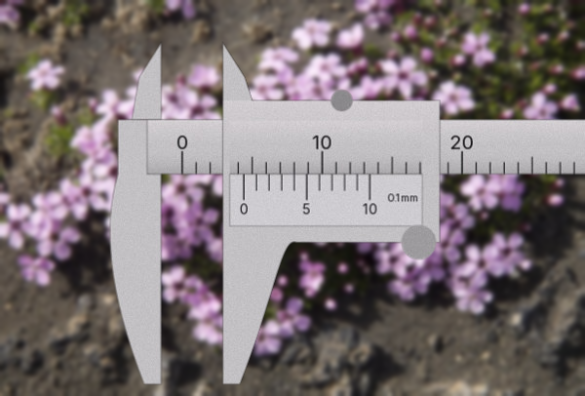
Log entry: 4.4mm
